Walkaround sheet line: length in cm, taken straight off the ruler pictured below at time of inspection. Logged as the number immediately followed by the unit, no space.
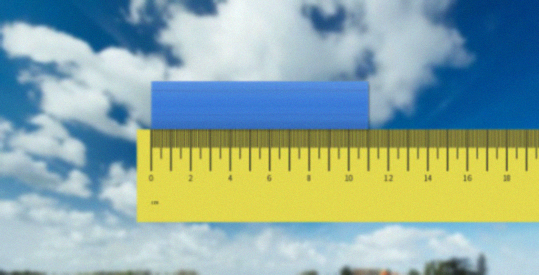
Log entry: 11cm
